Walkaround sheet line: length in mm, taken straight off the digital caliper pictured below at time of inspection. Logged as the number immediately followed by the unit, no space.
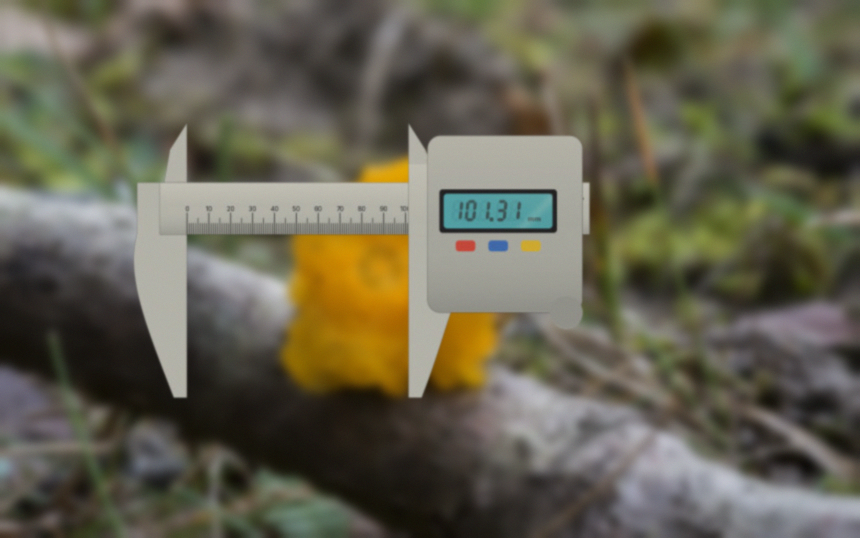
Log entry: 101.31mm
